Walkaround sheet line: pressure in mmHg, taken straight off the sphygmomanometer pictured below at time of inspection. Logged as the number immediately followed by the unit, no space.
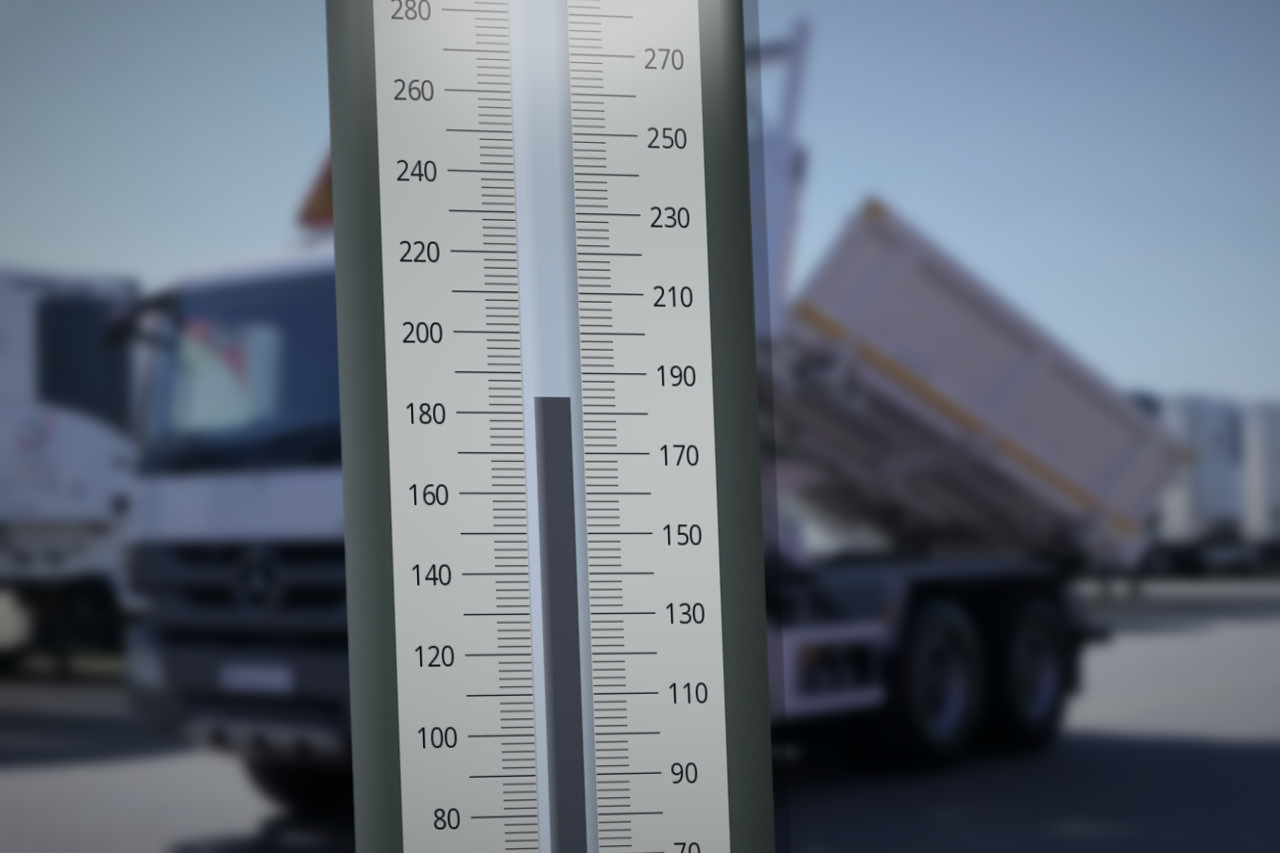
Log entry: 184mmHg
